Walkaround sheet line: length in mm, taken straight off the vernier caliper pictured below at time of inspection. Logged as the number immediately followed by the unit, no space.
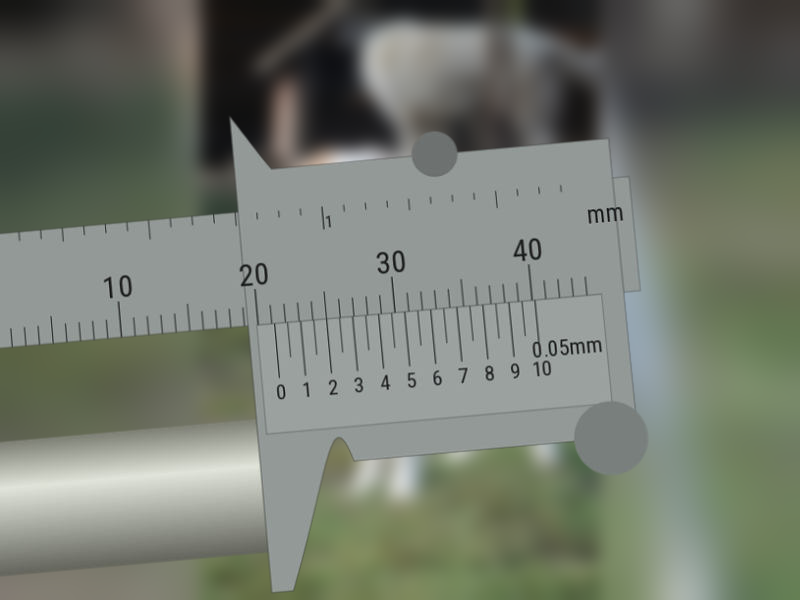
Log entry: 21.2mm
